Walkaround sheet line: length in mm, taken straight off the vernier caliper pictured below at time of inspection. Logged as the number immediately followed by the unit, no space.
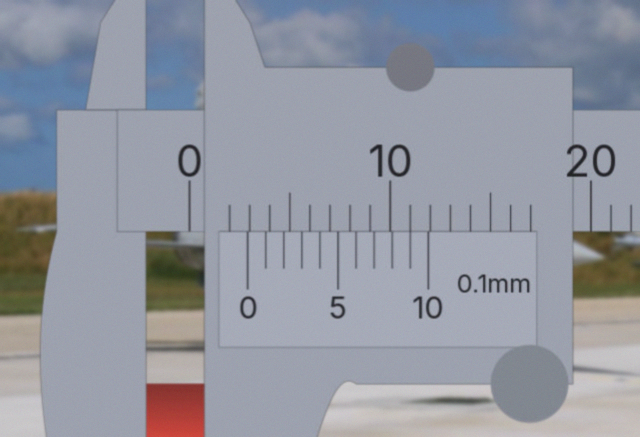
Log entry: 2.9mm
